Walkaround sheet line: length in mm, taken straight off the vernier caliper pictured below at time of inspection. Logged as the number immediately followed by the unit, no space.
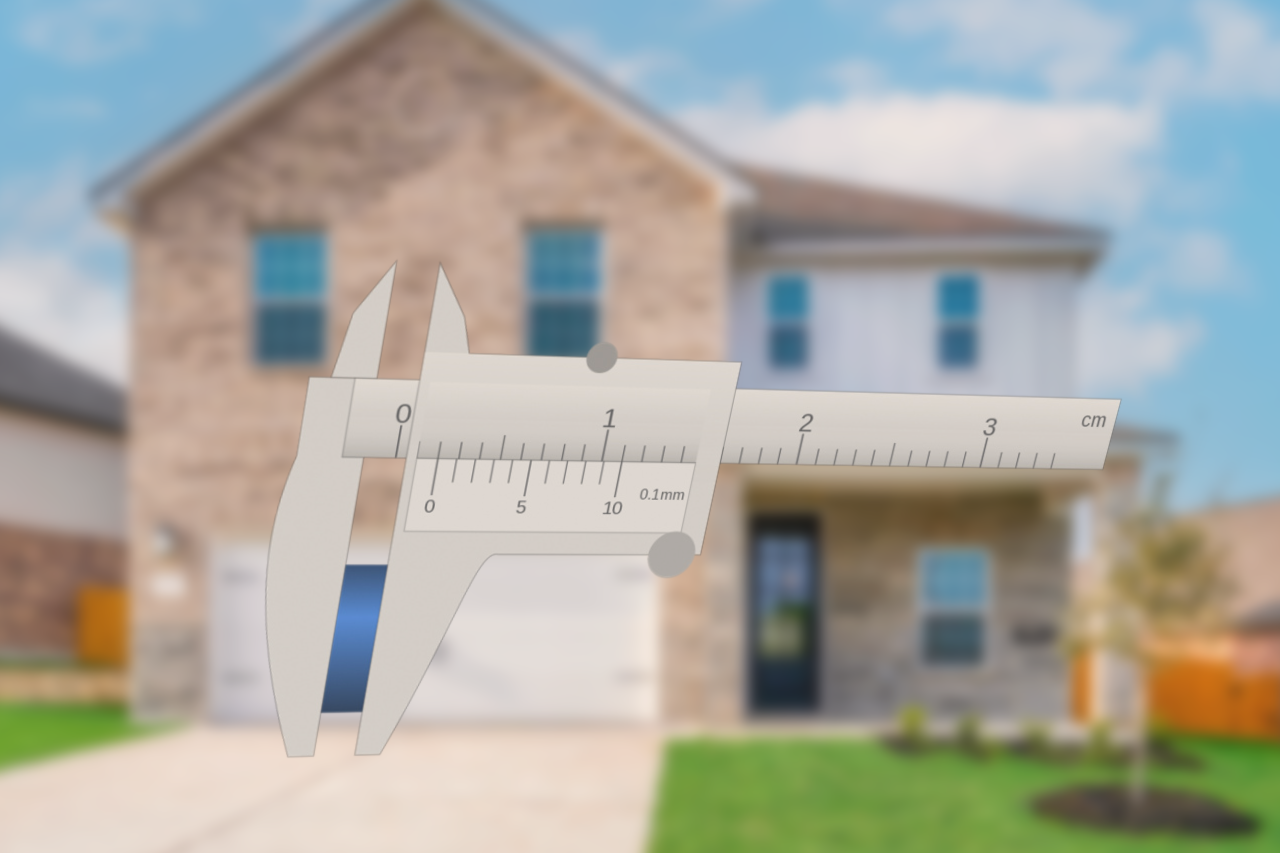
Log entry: 2.0mm
